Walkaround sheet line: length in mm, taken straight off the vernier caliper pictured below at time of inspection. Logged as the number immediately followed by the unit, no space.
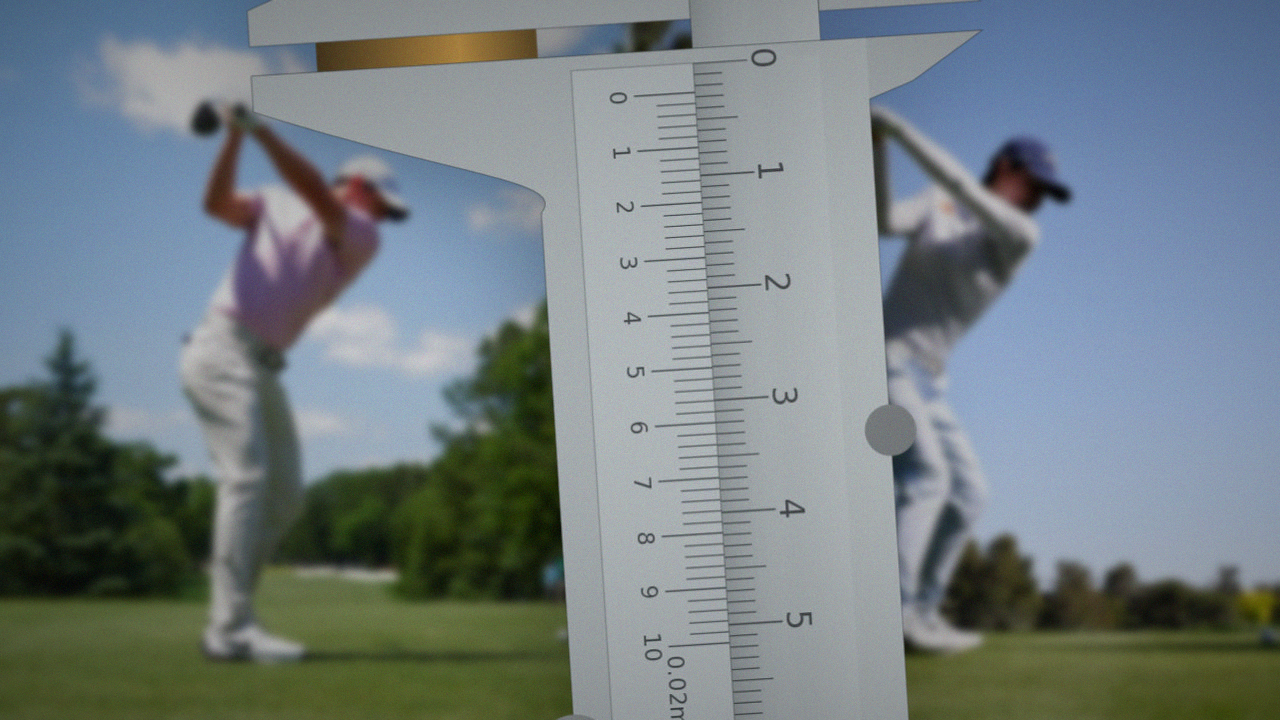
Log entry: 2.6mm
